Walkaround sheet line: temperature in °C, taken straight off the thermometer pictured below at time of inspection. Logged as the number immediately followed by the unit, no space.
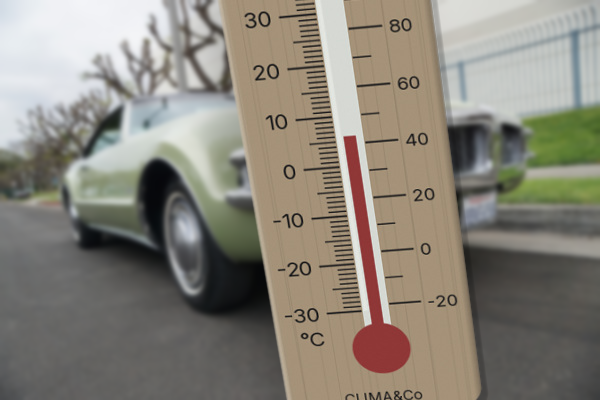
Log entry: 6°C
